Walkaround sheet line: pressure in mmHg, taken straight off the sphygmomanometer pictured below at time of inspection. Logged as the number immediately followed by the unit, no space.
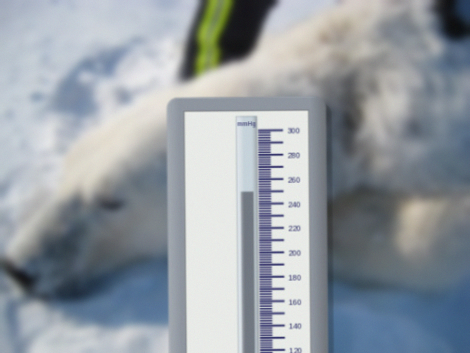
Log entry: 250mmHg
